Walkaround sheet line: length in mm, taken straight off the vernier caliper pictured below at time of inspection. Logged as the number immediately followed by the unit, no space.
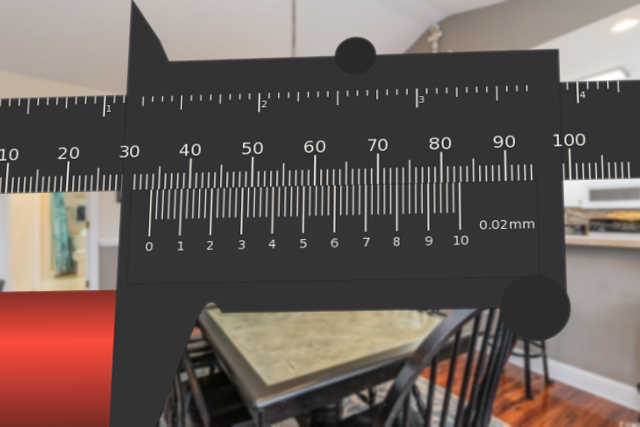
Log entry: 33.8mm
